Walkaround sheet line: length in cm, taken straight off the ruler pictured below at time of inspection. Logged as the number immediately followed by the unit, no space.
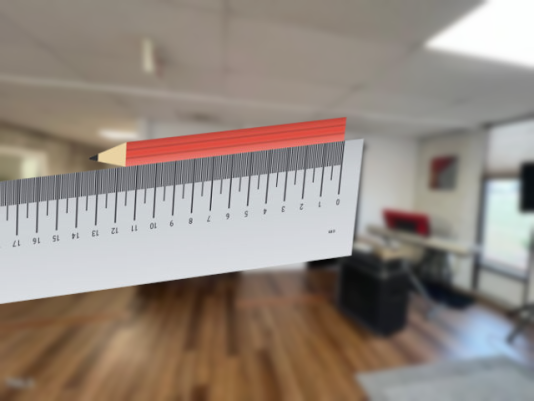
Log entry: 13.5cm
